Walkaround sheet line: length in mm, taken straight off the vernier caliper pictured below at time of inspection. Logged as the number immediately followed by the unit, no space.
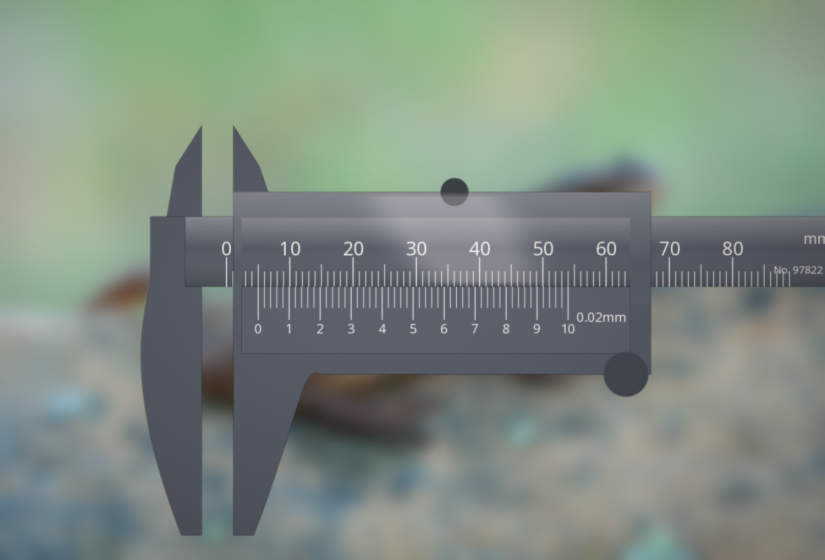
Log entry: 5.0mm
